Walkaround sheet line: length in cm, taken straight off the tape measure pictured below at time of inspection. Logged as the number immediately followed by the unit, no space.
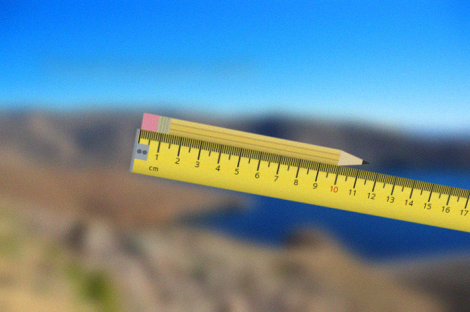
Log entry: 11.5cm
